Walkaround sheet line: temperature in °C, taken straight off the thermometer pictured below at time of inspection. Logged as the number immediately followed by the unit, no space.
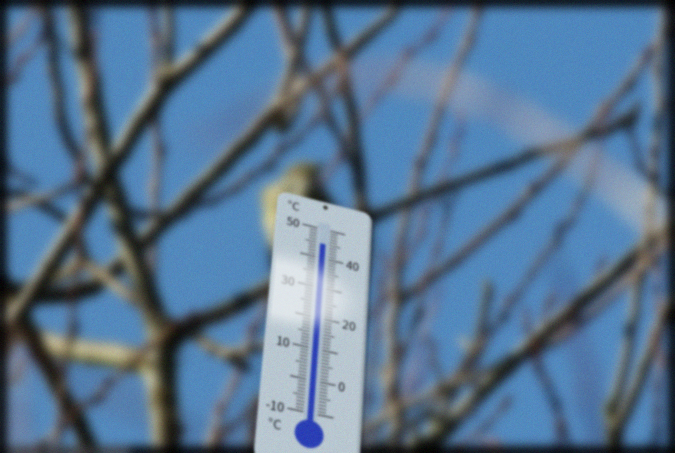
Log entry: 45°C
